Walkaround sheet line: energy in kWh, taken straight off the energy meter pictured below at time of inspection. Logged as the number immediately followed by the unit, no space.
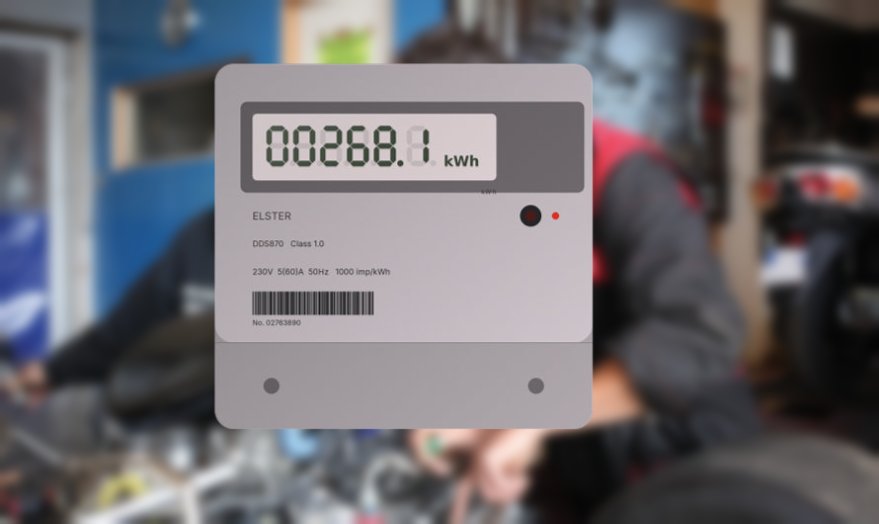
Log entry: 268.1kWh
